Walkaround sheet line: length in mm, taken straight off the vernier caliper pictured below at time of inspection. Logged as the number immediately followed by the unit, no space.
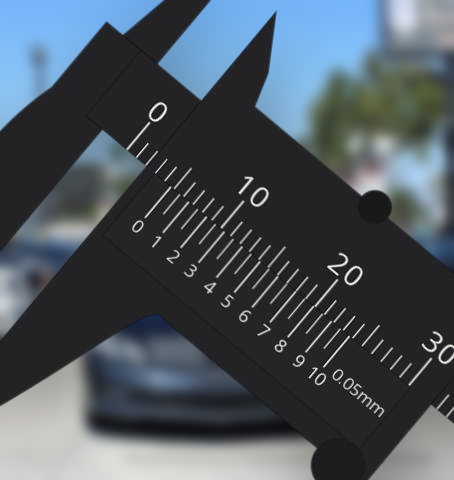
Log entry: 4.7mm
